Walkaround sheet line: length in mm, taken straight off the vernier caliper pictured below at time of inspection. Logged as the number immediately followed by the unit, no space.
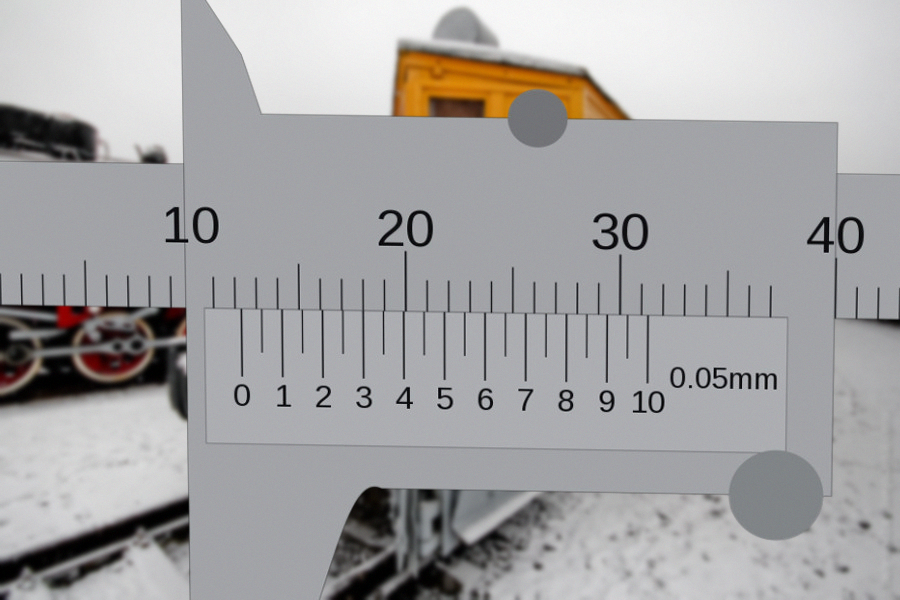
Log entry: 12.3mm
